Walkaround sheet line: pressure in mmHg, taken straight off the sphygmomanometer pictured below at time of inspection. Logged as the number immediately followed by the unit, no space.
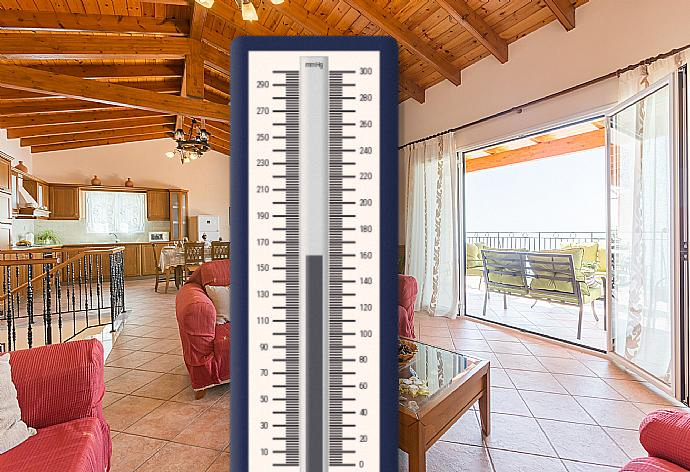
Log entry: 160mmHg
